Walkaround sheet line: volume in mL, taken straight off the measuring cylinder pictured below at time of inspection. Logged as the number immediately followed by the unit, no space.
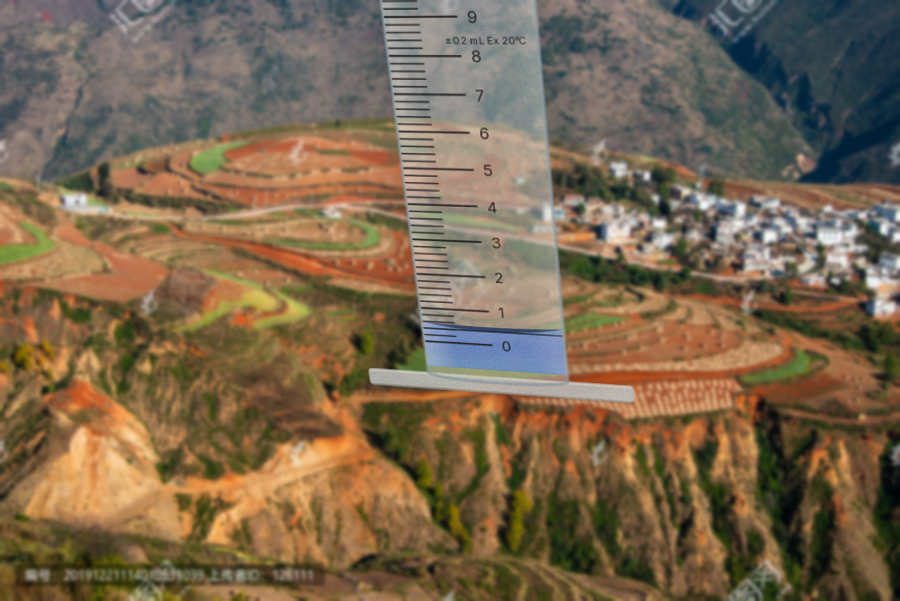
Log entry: 0.4mL
